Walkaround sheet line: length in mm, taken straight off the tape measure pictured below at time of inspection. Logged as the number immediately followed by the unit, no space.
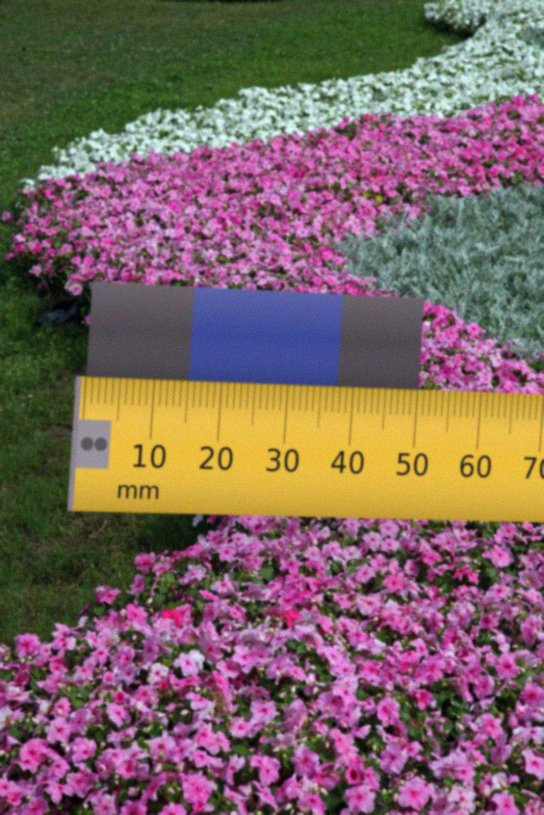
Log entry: 50mm
